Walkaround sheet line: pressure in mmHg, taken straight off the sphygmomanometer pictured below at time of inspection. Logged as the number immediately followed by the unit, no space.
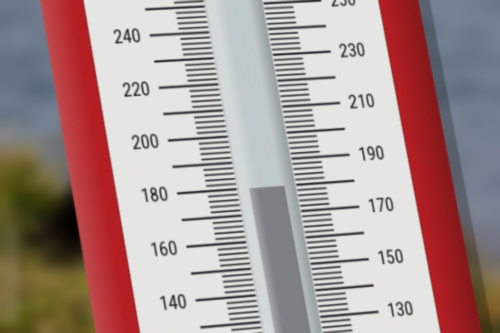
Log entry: 180mmHg
